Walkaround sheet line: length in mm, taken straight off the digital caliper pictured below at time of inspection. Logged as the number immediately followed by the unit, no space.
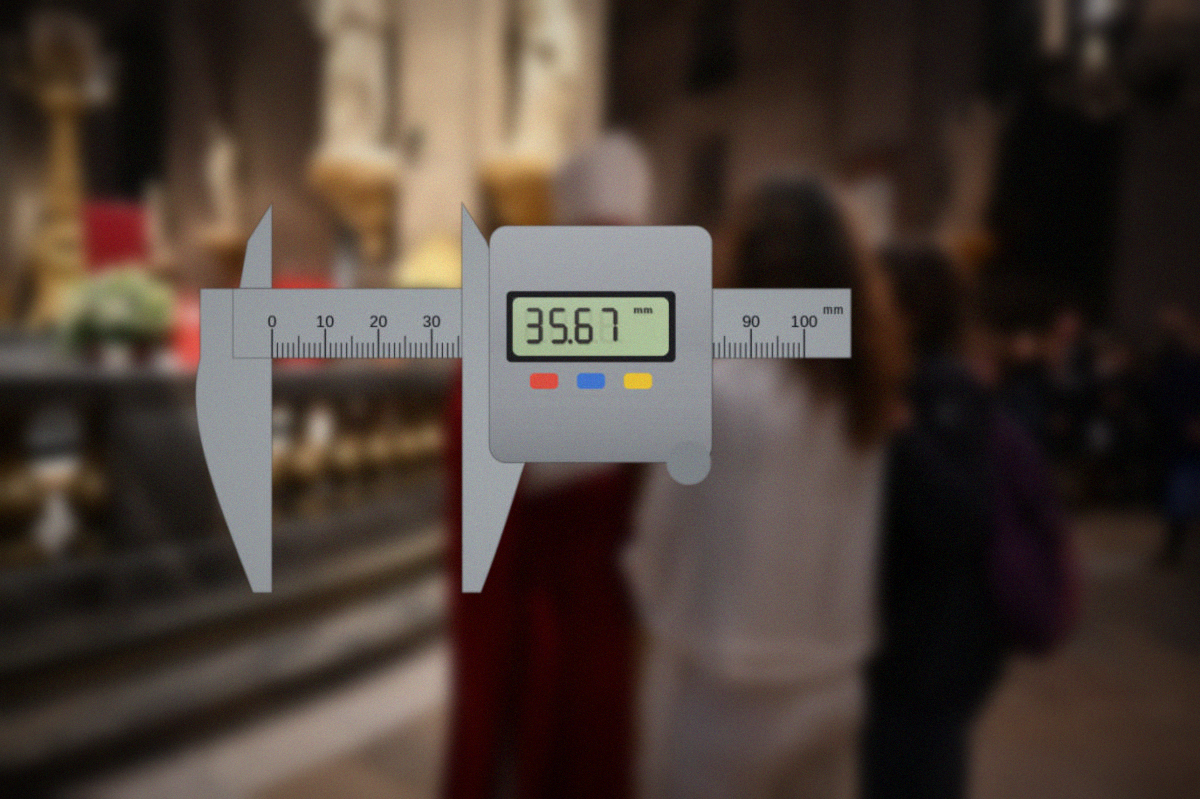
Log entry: 35.67mm
